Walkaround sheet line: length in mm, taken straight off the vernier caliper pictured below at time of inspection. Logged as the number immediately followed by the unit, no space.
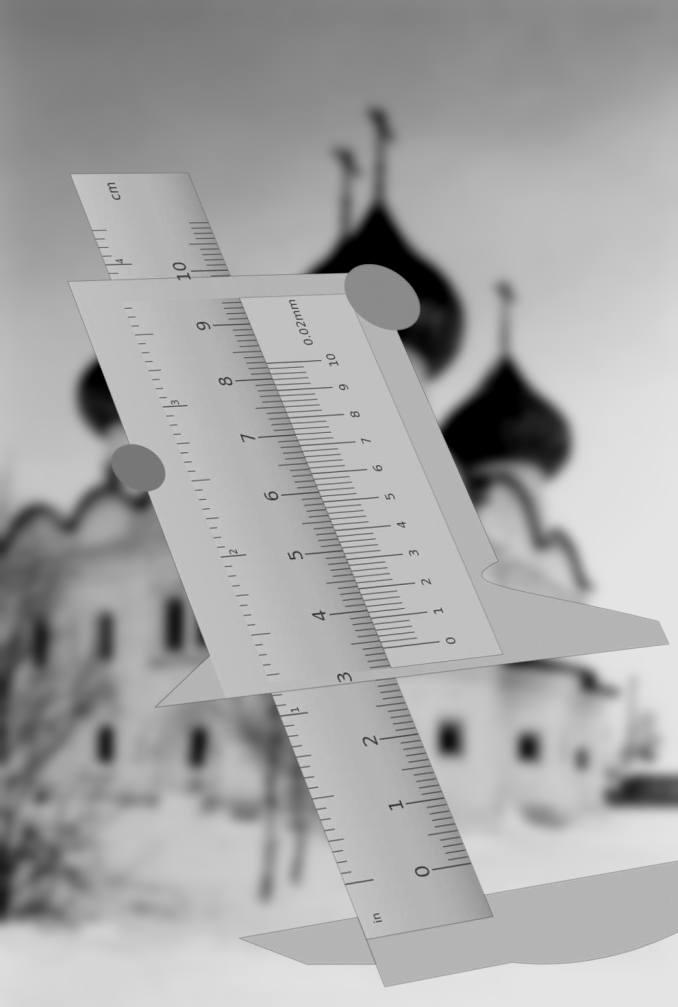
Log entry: 33.8mm
